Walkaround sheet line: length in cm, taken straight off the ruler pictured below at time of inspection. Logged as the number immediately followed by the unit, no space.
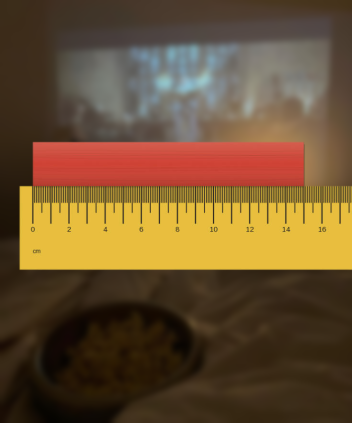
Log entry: 15cm
